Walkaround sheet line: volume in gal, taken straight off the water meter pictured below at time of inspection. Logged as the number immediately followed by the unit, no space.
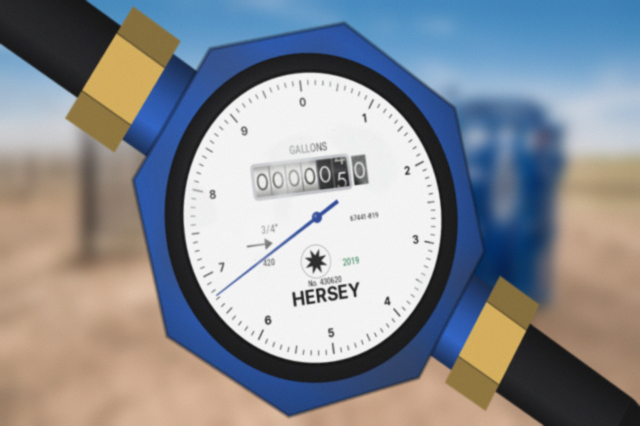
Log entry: 46.7gal
